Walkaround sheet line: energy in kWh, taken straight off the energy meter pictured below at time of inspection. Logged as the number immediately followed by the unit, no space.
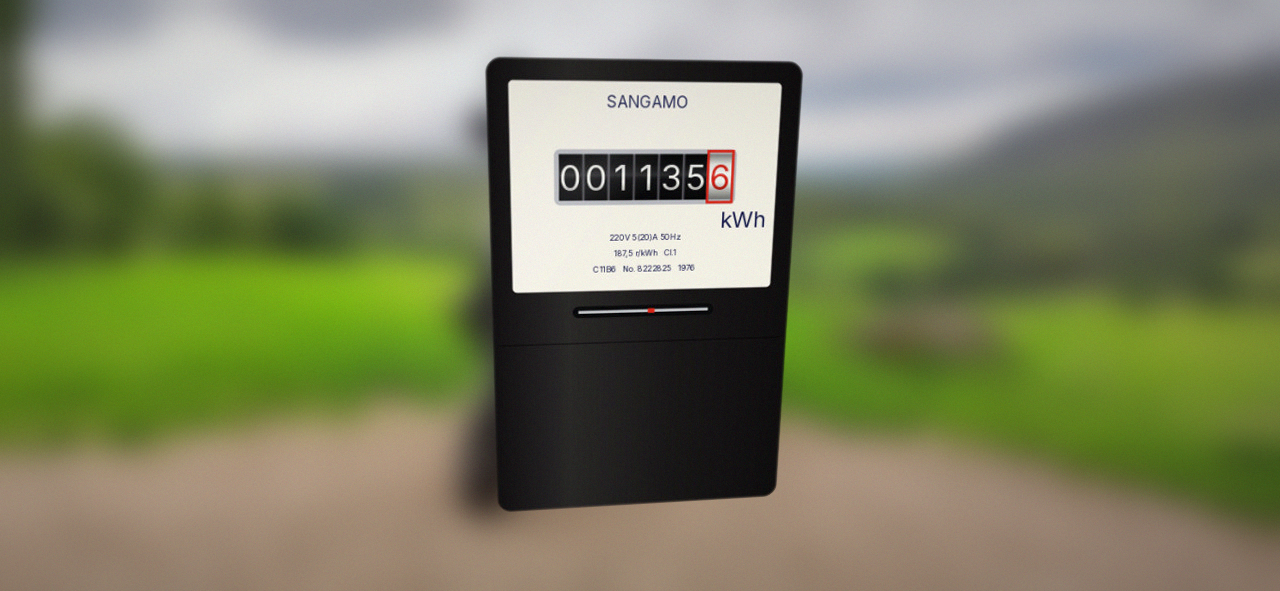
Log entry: 1135.6kWh
